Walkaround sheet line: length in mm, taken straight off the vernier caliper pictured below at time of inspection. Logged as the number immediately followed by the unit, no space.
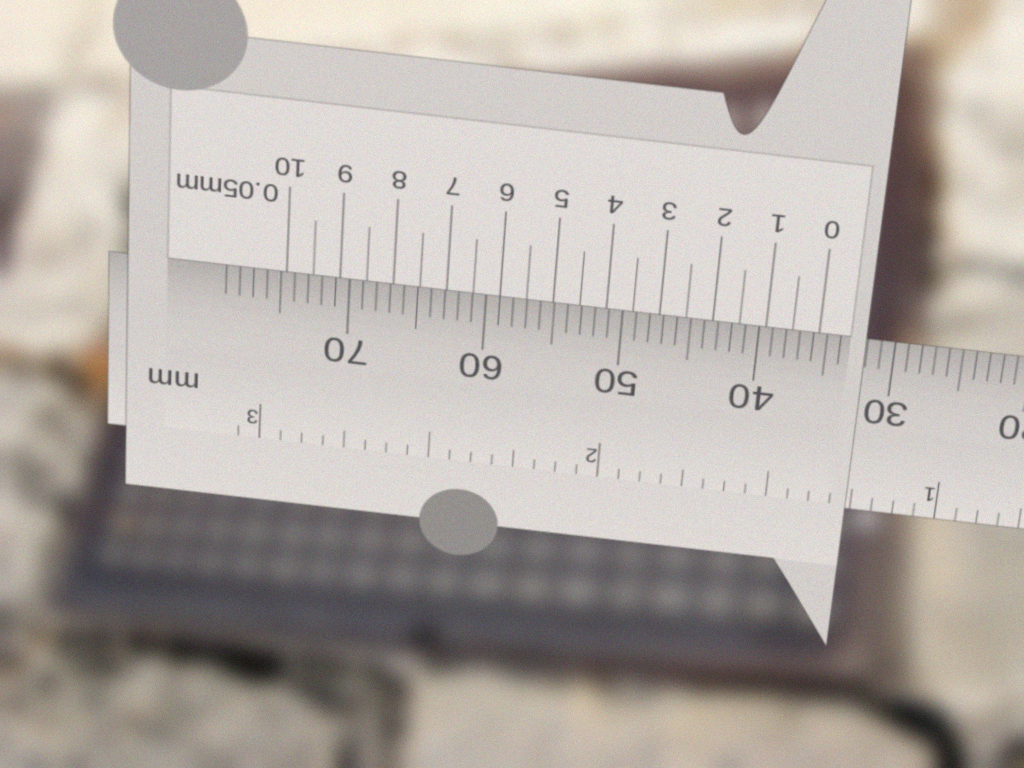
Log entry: 35.6mm
